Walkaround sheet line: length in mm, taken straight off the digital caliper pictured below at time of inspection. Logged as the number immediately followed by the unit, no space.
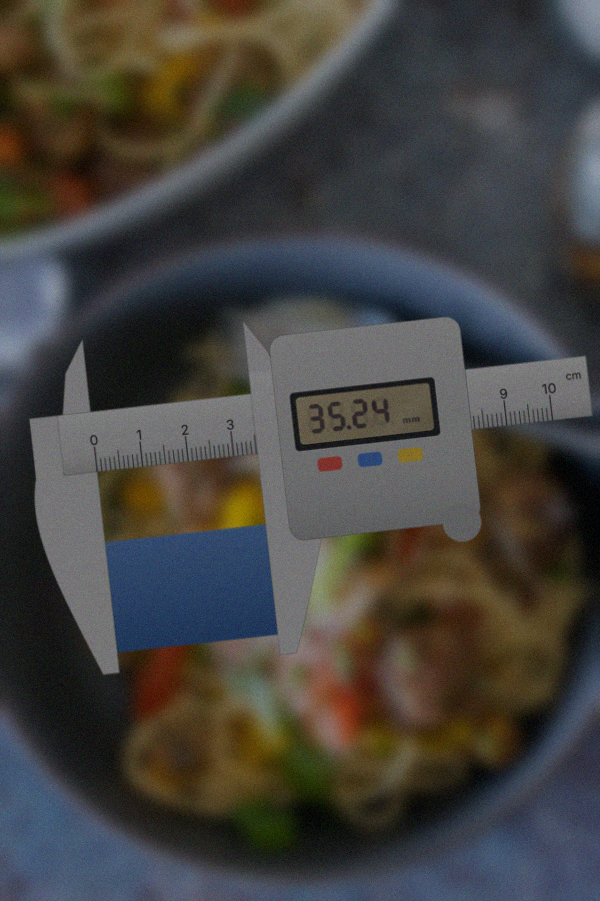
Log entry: 35.24mm
